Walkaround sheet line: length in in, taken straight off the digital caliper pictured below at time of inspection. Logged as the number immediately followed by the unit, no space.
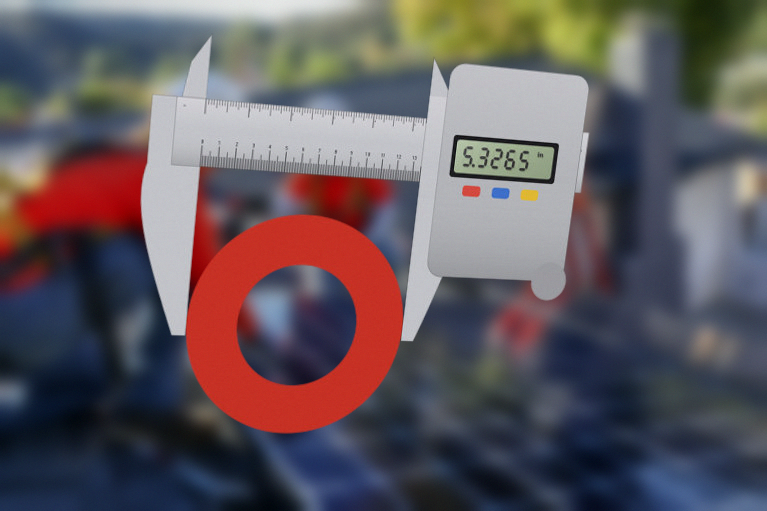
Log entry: 5.3265in
